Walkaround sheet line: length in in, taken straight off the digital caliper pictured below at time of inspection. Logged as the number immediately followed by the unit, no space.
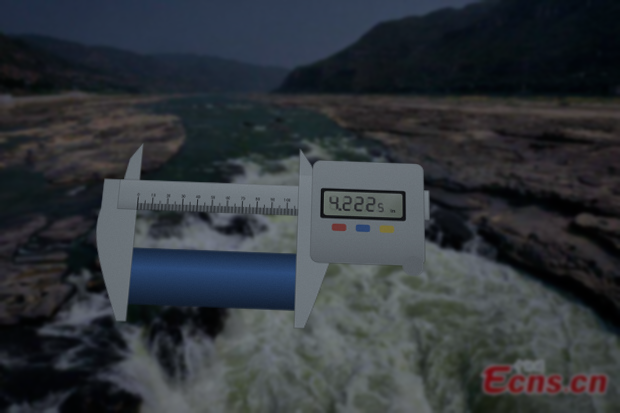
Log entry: 4.2225in
